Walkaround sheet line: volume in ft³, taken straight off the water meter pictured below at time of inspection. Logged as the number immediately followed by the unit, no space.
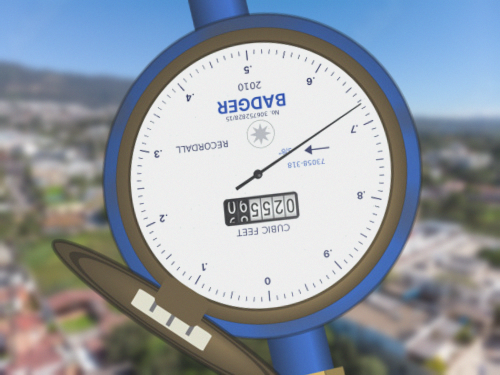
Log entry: 25589.67ft³
